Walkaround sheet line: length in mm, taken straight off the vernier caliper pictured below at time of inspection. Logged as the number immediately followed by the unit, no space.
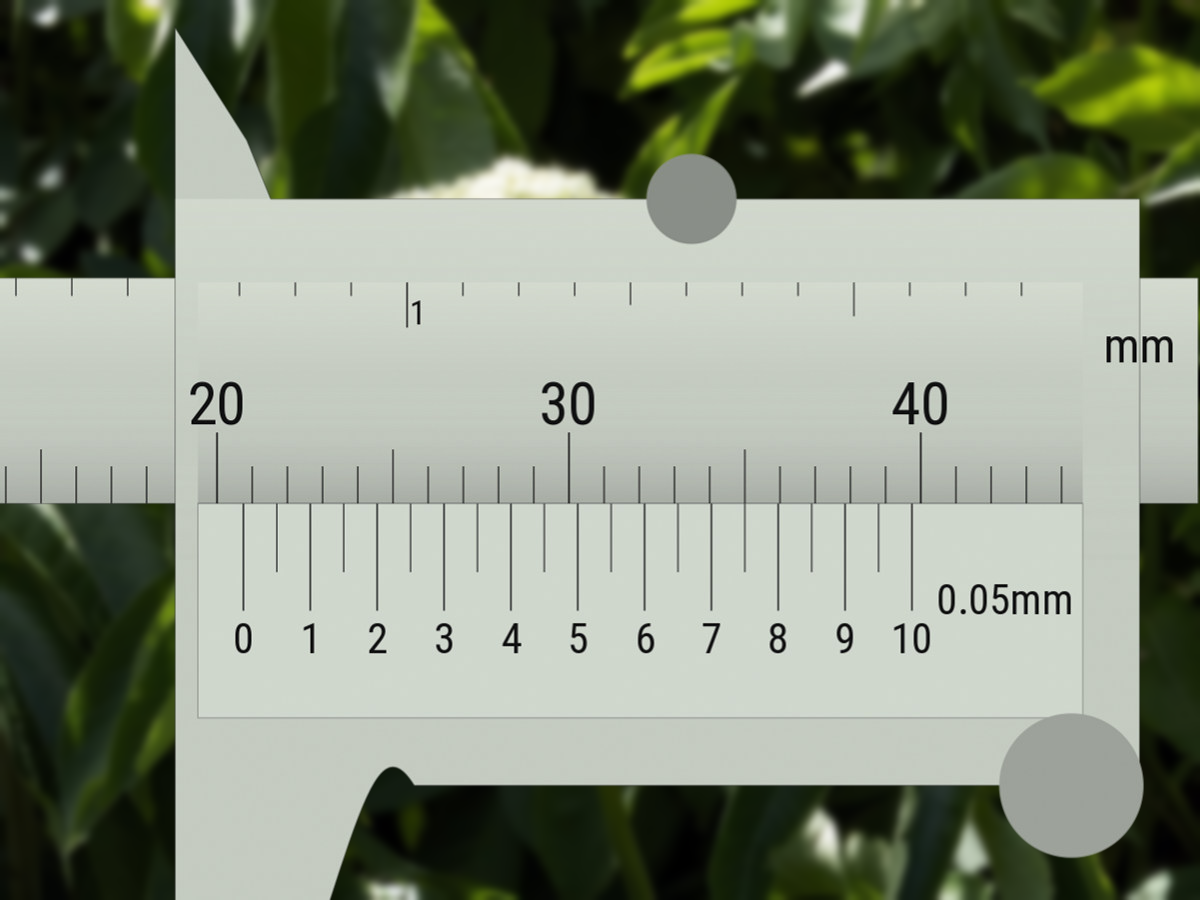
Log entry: 20.75mm
